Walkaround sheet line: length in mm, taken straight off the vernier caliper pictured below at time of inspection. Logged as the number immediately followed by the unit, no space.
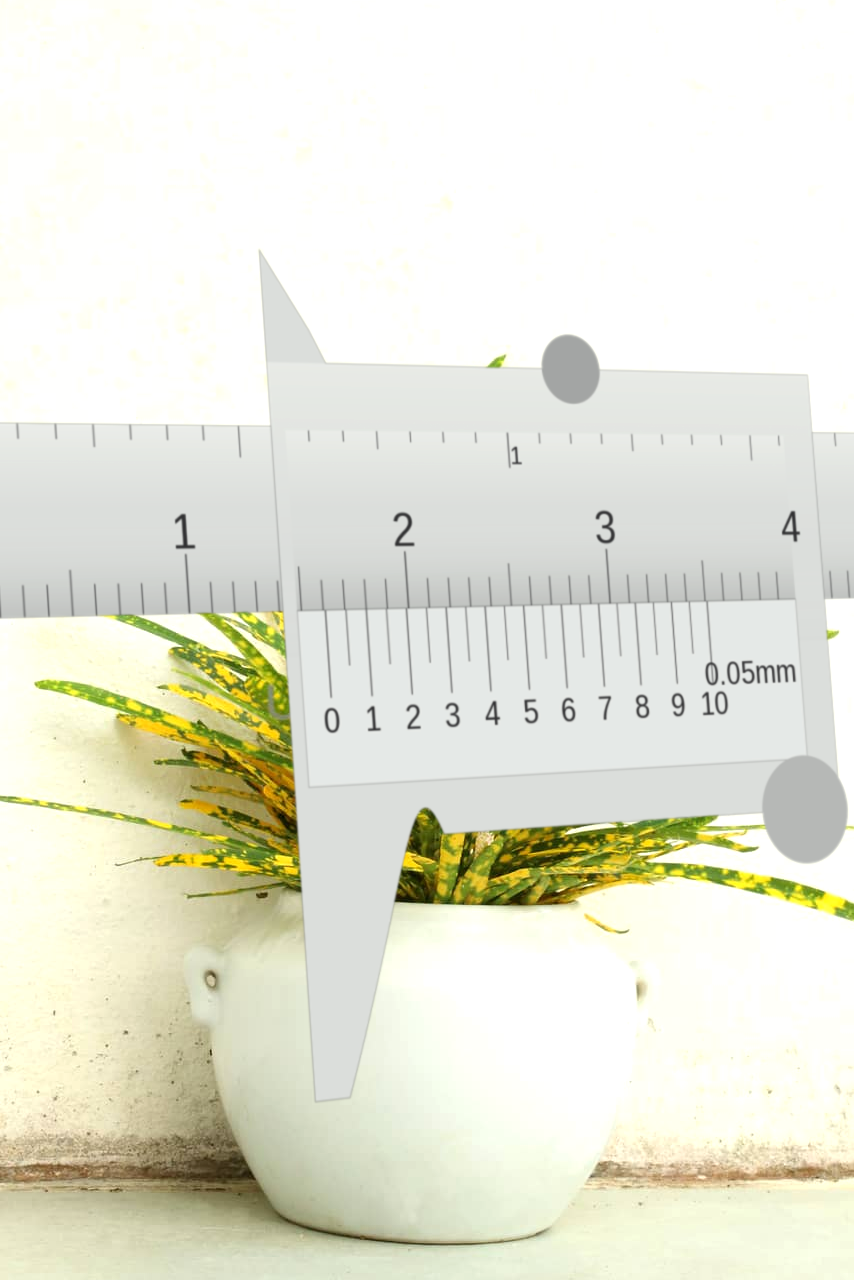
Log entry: 16.1mm
